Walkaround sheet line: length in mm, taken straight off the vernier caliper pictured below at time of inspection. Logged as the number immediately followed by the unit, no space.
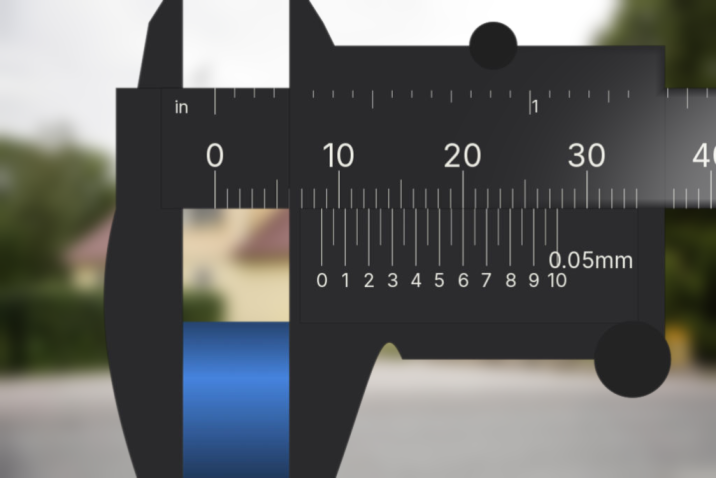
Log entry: 8.6mm
